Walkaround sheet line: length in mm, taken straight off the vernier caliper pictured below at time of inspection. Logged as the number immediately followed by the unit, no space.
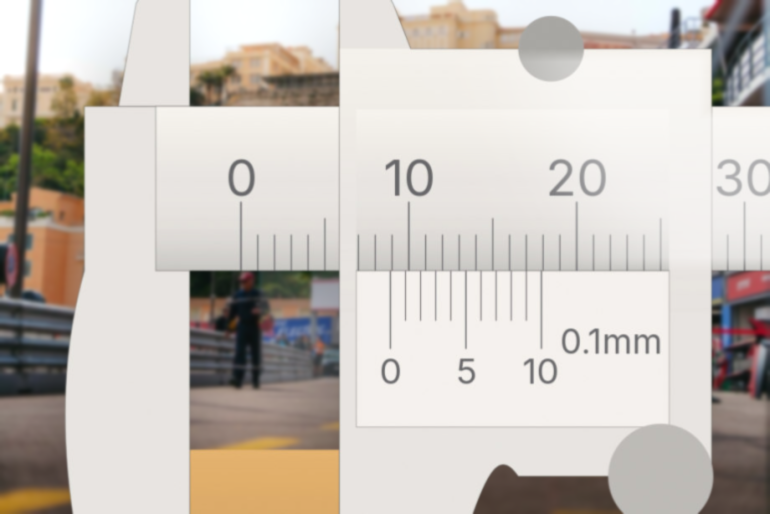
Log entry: 8.9mm
